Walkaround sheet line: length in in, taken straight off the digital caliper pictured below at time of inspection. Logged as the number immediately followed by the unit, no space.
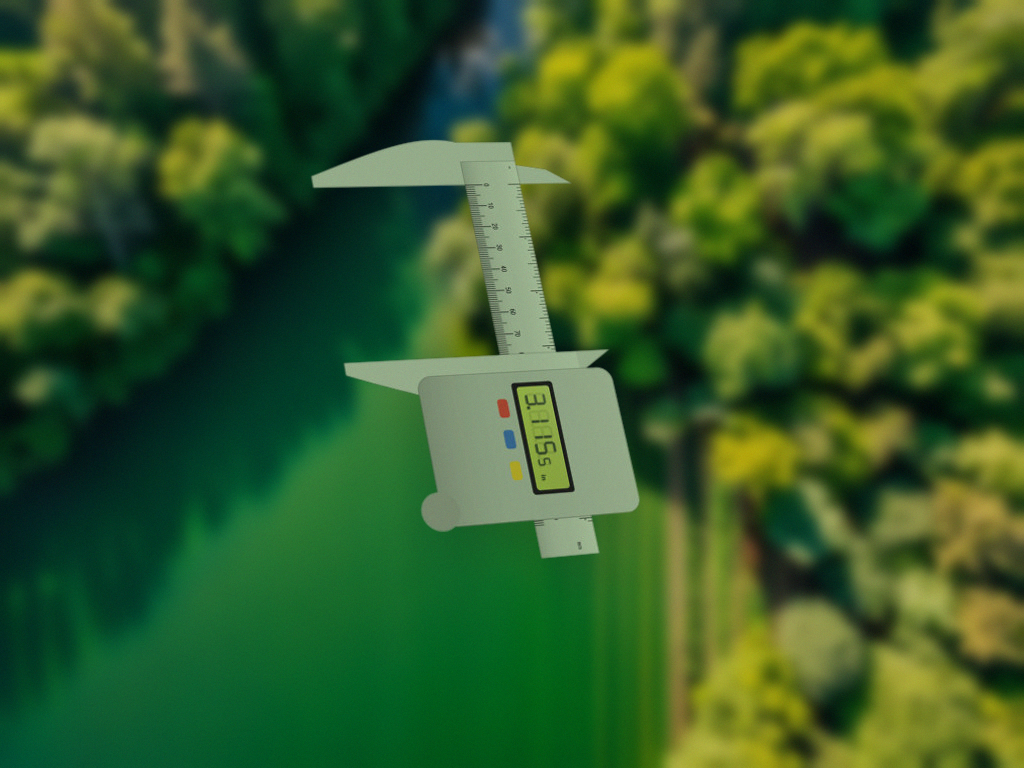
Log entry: 3.1155in
